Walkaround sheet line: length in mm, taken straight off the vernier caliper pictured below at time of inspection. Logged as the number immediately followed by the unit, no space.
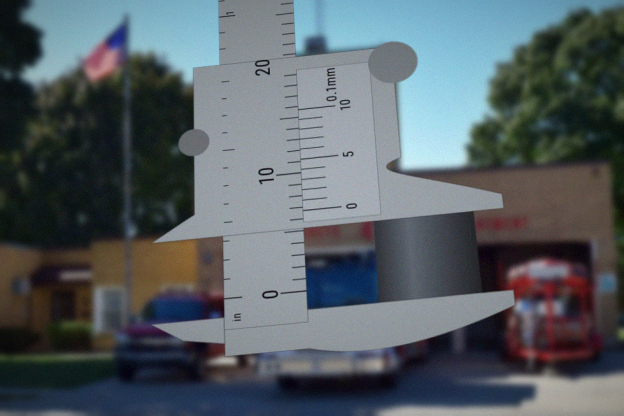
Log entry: 6.7mm
